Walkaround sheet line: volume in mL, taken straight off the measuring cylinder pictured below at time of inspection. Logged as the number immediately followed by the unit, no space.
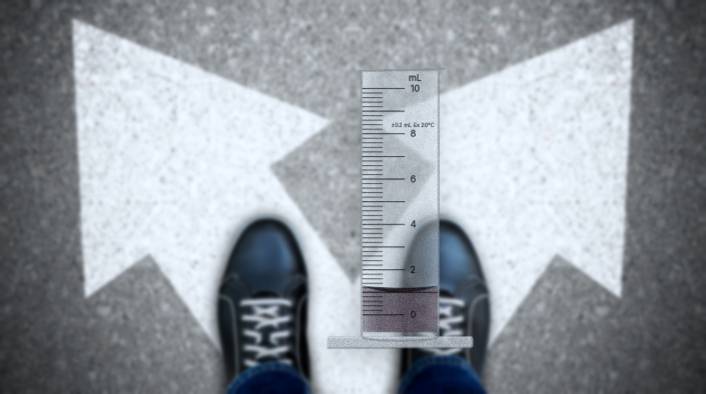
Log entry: 1mL
